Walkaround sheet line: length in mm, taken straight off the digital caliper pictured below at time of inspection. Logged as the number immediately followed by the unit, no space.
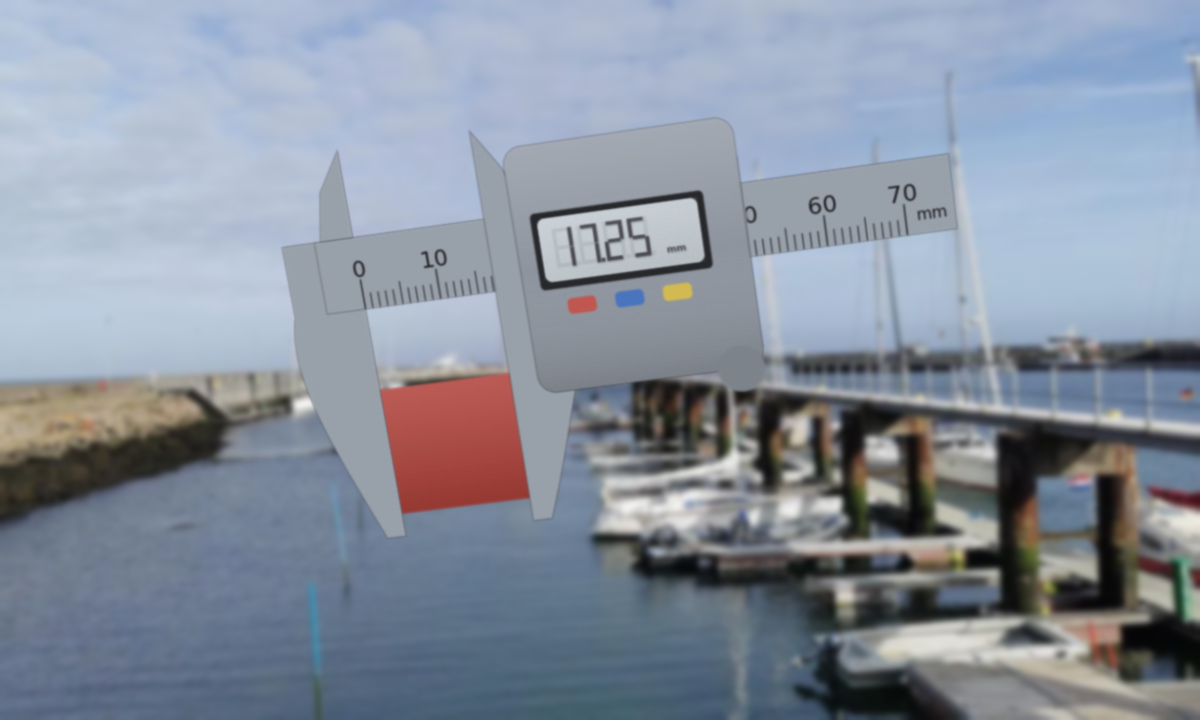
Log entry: 17.25mm
